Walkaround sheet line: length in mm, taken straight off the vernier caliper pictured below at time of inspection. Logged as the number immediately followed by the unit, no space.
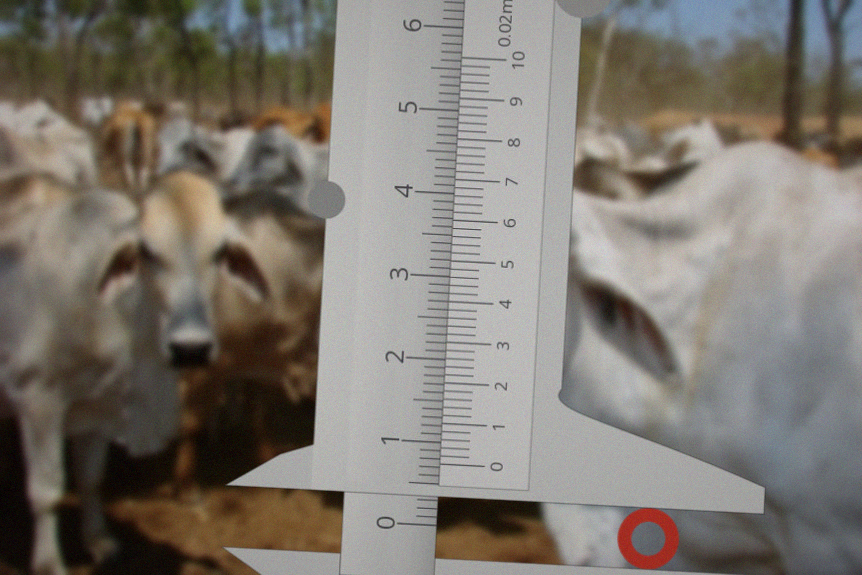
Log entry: 7.4mm
